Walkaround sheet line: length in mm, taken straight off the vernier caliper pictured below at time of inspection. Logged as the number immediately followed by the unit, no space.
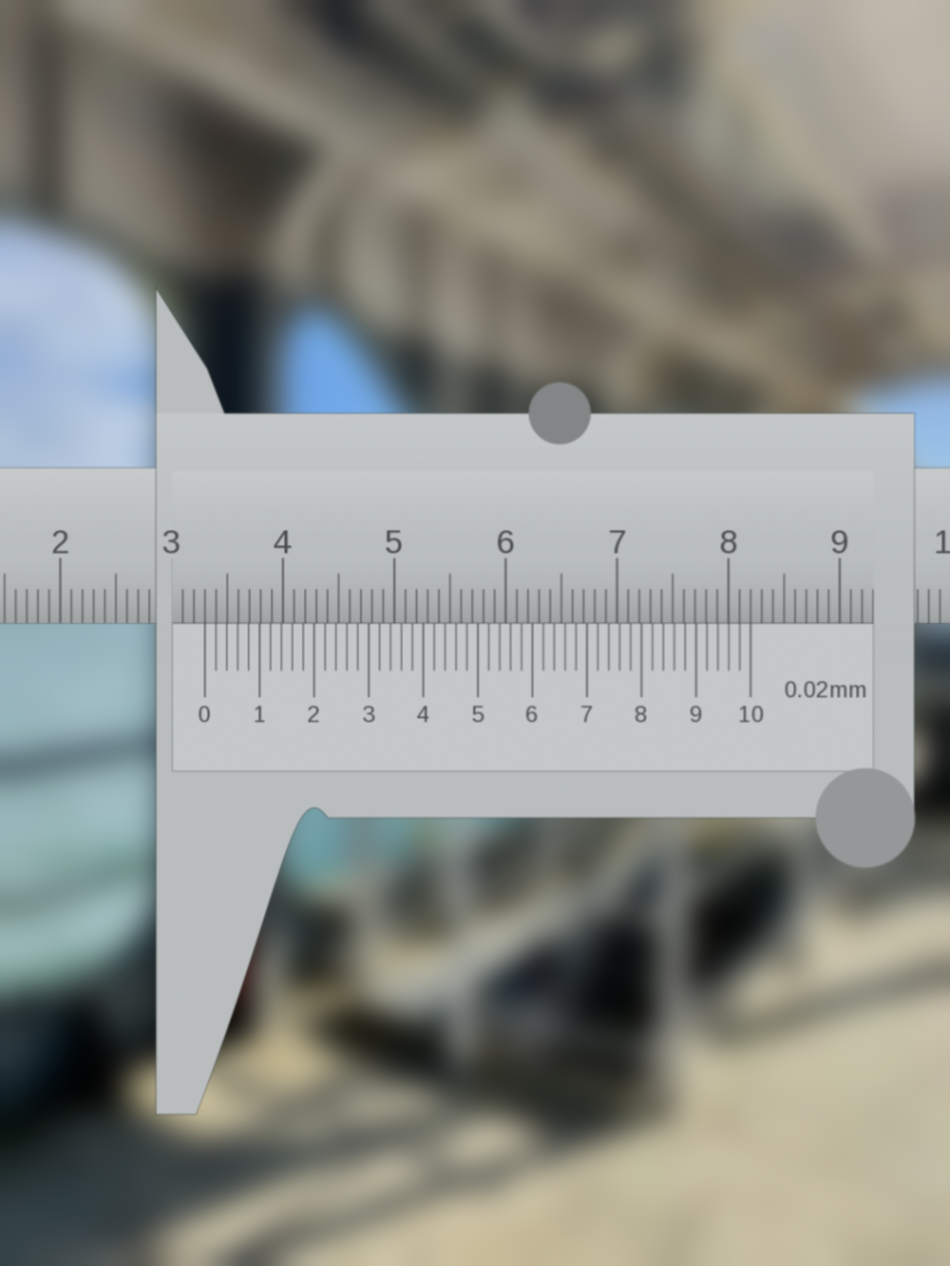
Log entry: 33.0mm
